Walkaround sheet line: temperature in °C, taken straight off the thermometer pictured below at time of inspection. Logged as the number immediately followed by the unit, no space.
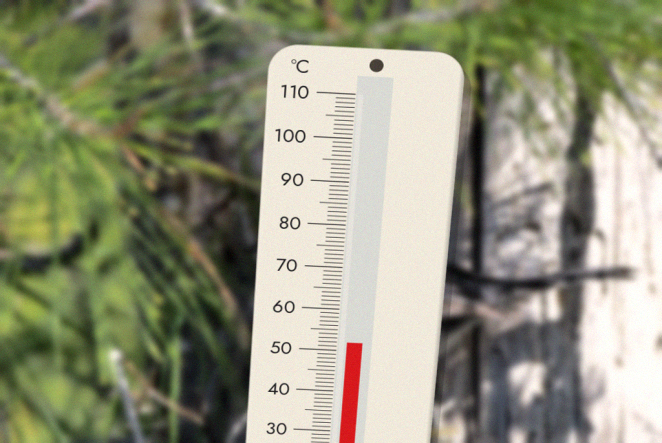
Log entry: 52°C
